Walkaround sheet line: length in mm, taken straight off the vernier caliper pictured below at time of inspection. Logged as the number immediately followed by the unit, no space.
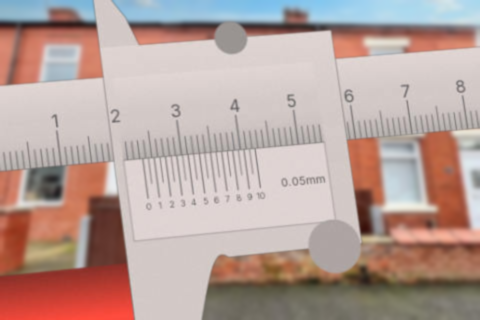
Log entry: 23.5mm
